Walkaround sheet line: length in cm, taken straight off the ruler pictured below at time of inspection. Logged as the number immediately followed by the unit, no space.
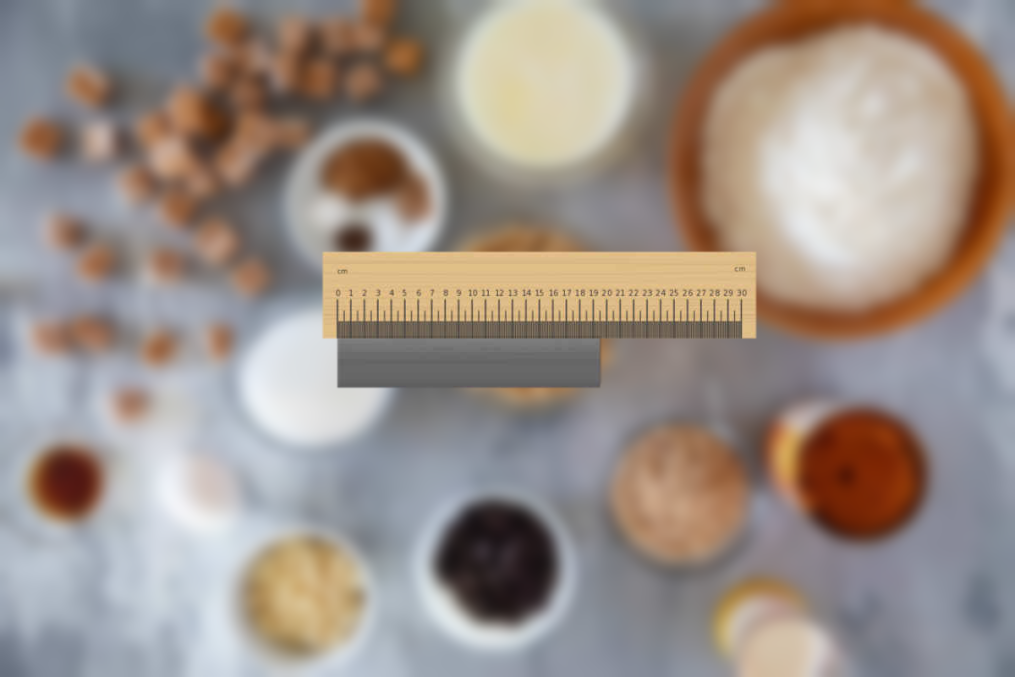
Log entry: 19.5cm
